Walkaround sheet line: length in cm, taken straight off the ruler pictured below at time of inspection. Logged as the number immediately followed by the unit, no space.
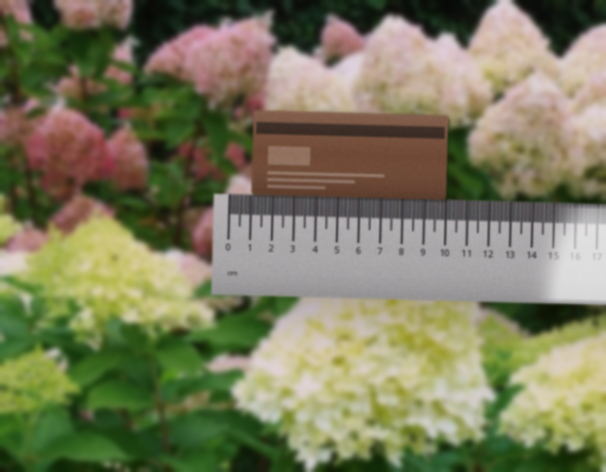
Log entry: 9cm
